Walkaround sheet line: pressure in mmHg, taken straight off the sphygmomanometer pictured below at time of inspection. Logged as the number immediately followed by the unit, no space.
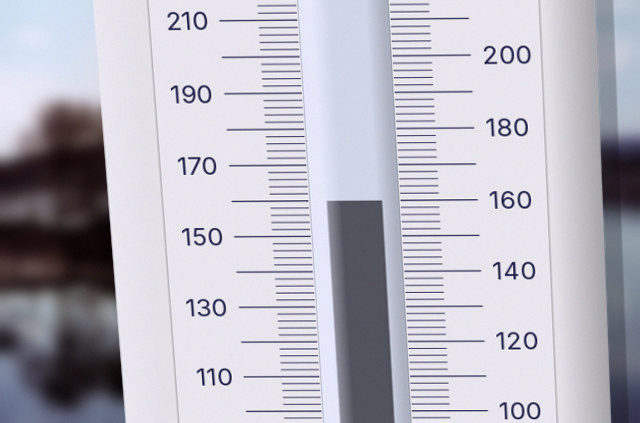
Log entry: 160mmHg
